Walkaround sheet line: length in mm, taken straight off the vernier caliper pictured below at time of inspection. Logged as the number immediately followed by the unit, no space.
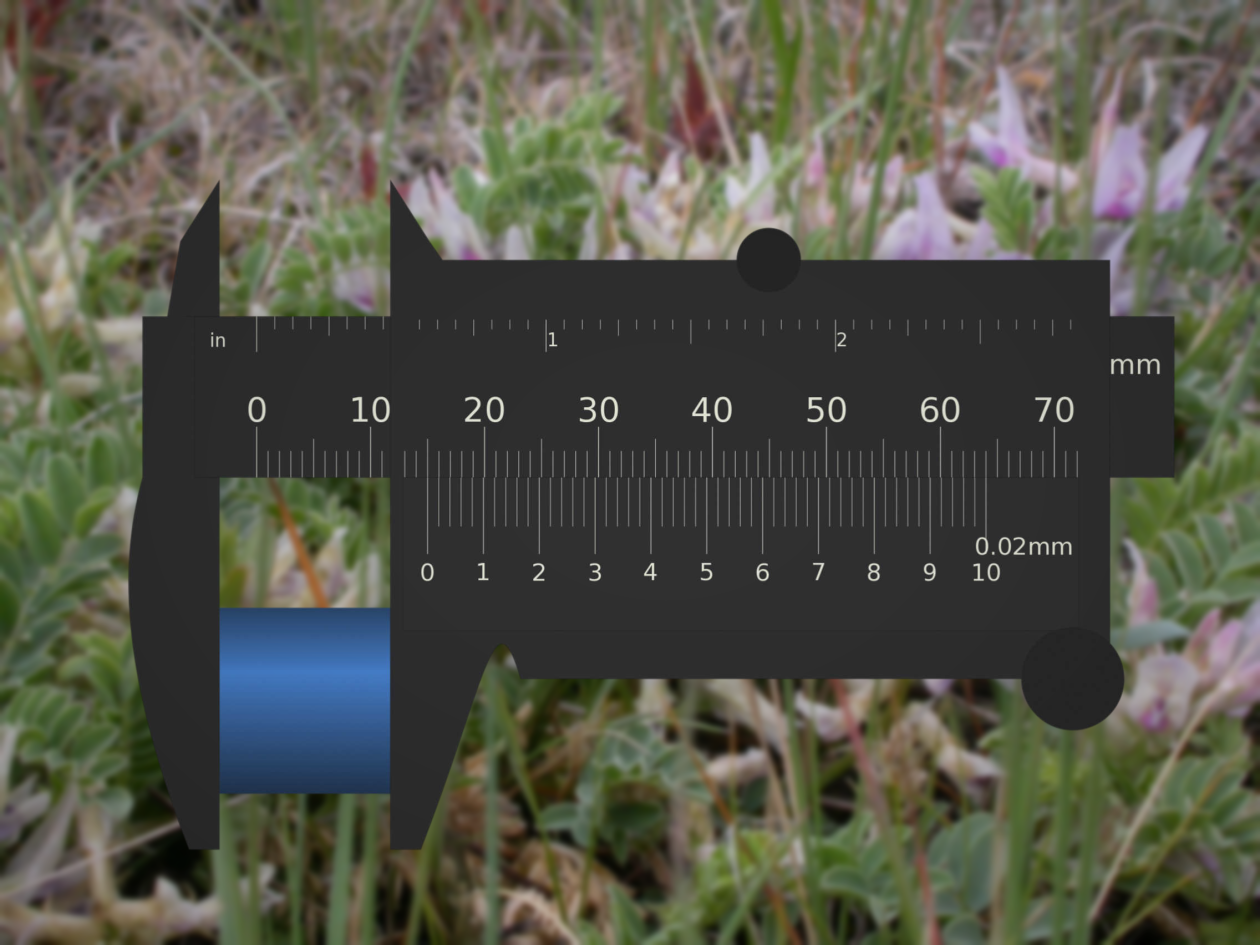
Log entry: 15.0mm
